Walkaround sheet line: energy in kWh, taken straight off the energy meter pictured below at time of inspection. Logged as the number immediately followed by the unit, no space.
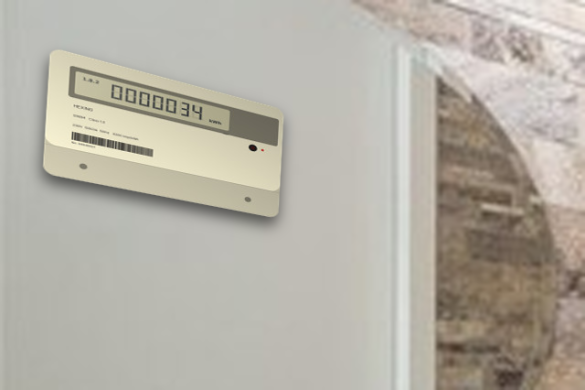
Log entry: 34kWh
